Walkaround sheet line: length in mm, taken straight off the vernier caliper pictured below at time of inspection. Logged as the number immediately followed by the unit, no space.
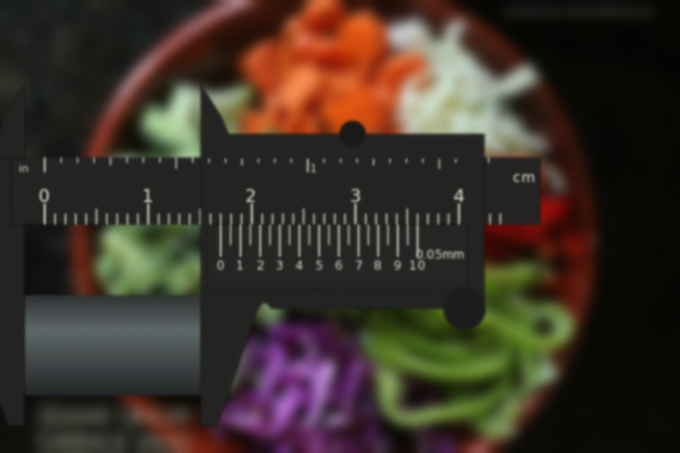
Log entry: 17.0mm
